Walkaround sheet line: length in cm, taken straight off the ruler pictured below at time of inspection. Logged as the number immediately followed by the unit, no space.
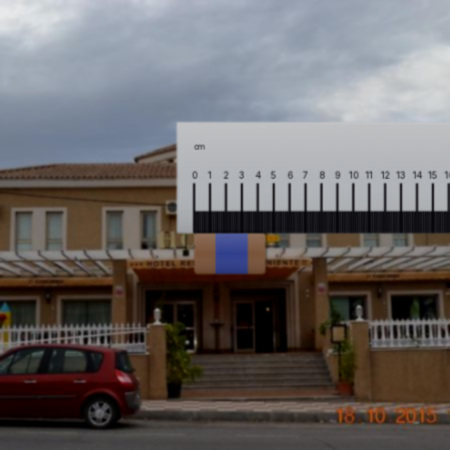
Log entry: 4.5cm
